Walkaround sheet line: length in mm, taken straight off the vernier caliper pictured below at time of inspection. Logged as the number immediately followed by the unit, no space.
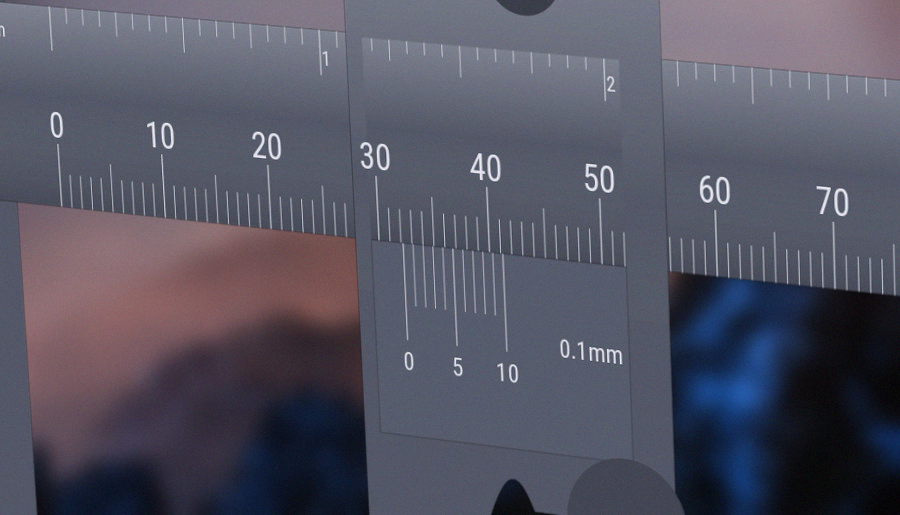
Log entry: 32.2mm
